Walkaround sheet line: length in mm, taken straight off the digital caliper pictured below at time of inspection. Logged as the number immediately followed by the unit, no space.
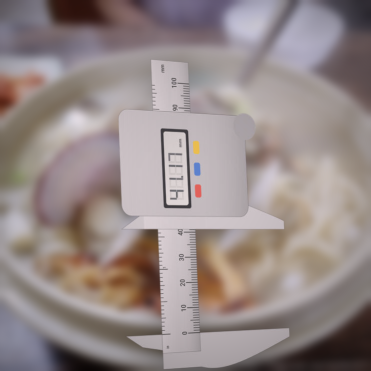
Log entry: 41.17mm
